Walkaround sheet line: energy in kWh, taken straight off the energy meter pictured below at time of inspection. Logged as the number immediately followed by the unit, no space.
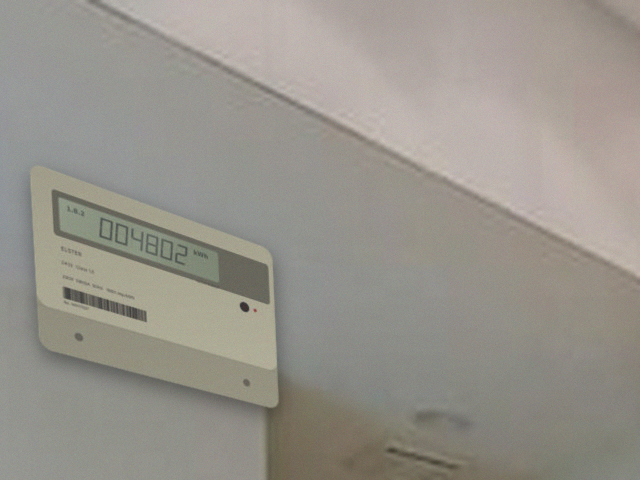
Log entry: 4802kWh
